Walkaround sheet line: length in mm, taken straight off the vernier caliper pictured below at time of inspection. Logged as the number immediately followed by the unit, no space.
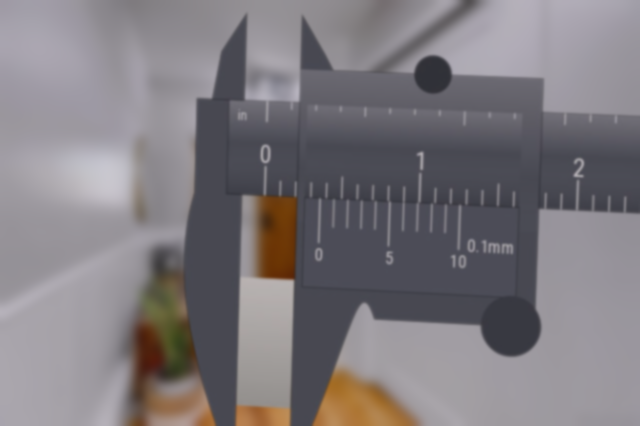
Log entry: 3.6mm
